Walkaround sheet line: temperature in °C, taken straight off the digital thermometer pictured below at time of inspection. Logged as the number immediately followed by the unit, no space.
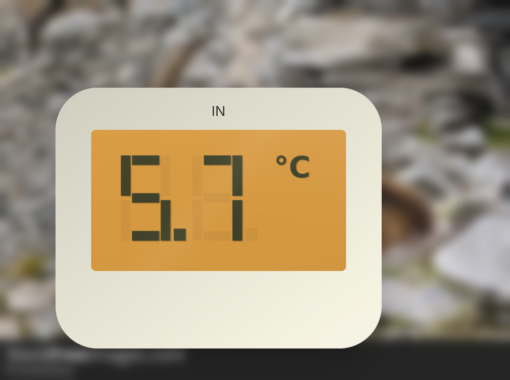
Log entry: 5.7°C
